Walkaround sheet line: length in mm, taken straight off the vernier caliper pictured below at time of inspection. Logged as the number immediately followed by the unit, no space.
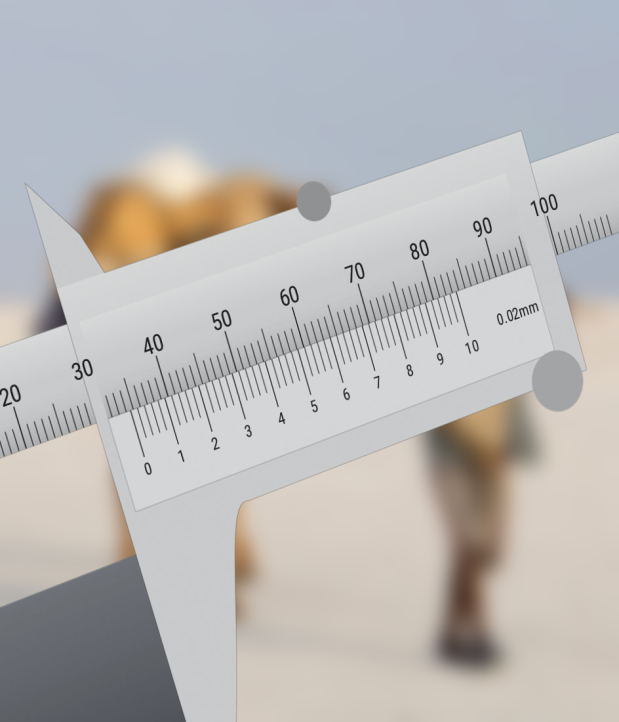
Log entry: 34.6mm
